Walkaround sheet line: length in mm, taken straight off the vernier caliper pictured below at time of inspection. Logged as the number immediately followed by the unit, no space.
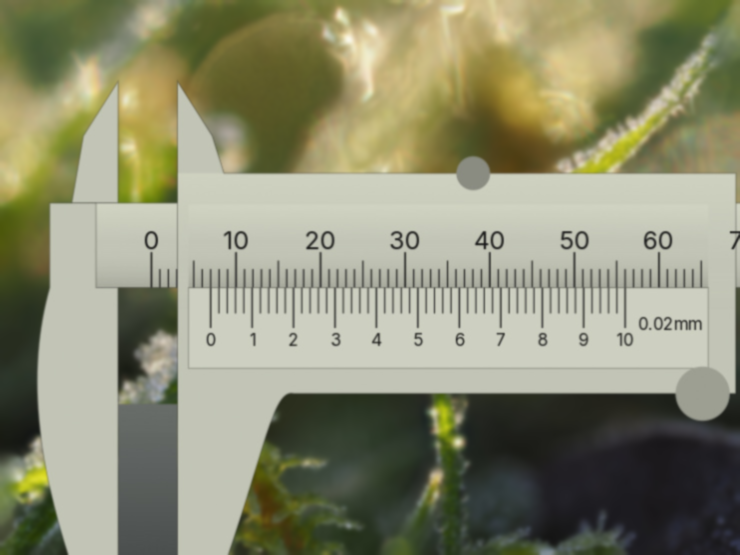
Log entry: 7.0mm
